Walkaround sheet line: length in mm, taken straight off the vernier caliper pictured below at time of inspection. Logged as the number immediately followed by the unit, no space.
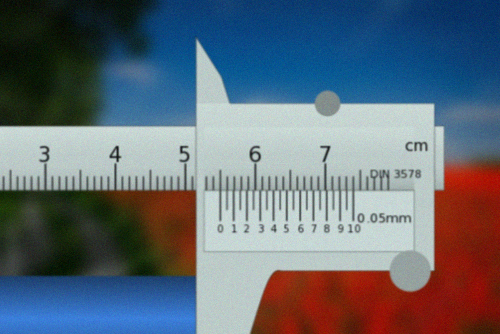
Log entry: 55.0mm
